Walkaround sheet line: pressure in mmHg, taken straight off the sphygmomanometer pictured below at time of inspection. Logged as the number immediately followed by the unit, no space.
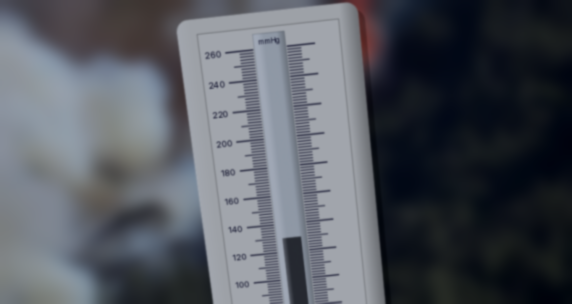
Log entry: 130mmHg
